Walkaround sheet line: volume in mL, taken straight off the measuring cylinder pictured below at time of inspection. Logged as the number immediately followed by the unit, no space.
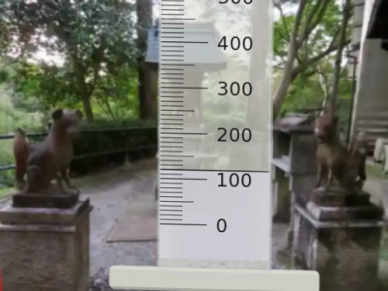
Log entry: 120mL
